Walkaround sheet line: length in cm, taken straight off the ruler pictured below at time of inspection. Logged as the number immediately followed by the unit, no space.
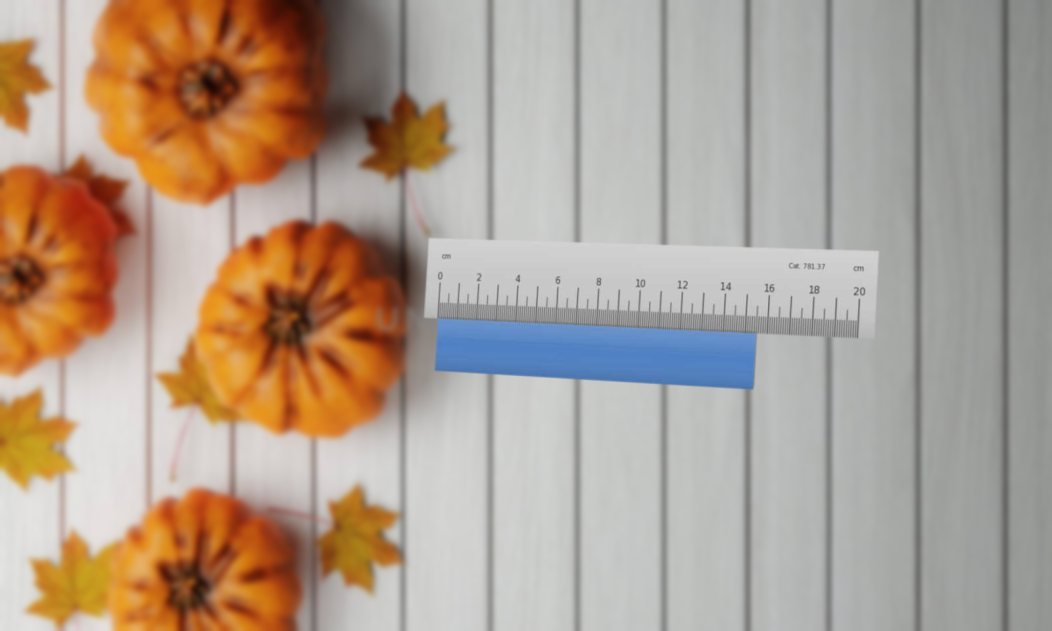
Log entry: 15.5cm
